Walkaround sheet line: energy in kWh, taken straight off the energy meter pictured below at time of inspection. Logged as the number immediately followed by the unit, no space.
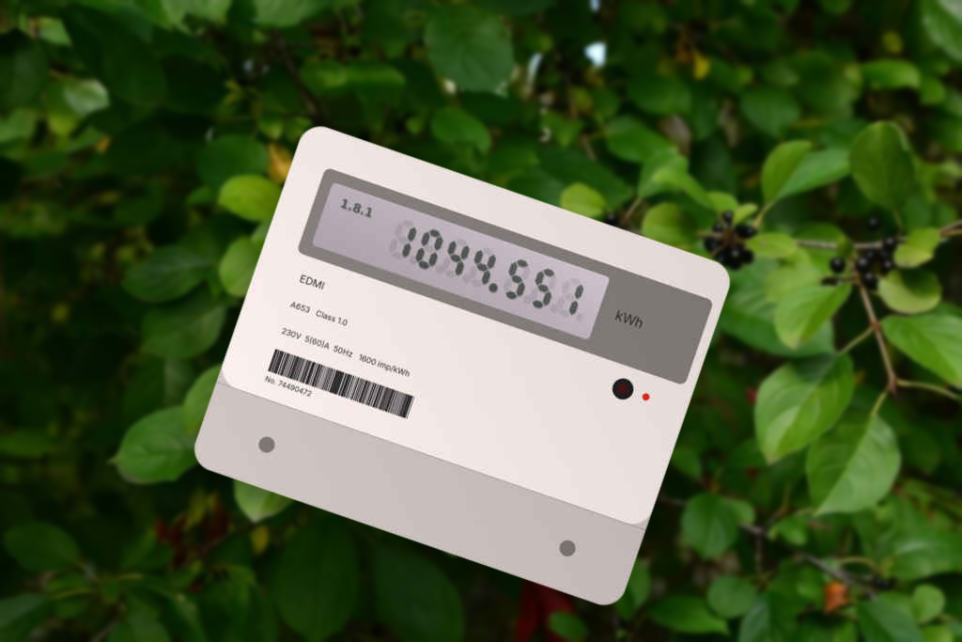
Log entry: 1044.551kWh
